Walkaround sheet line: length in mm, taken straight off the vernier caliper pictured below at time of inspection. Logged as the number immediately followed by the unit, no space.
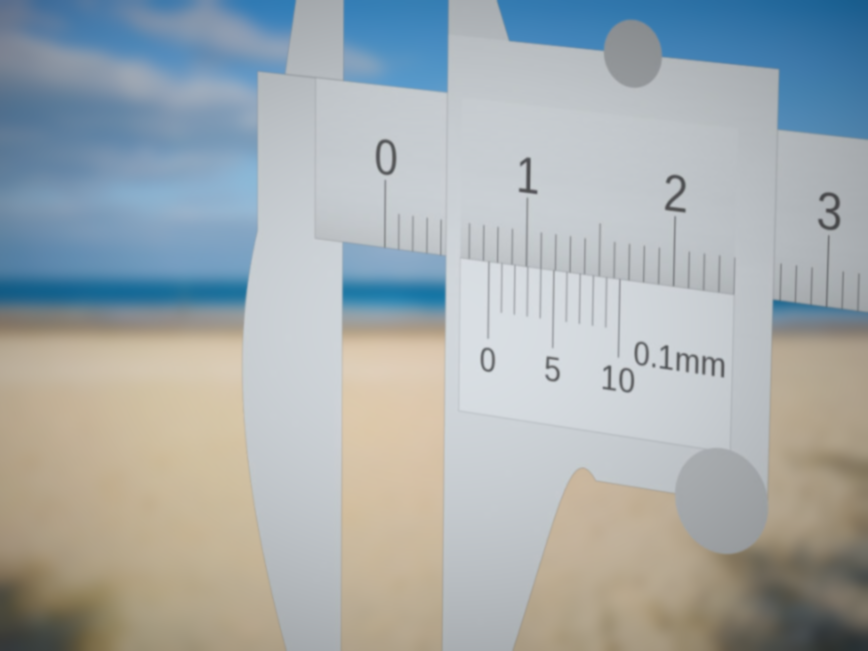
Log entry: 7.4mm
